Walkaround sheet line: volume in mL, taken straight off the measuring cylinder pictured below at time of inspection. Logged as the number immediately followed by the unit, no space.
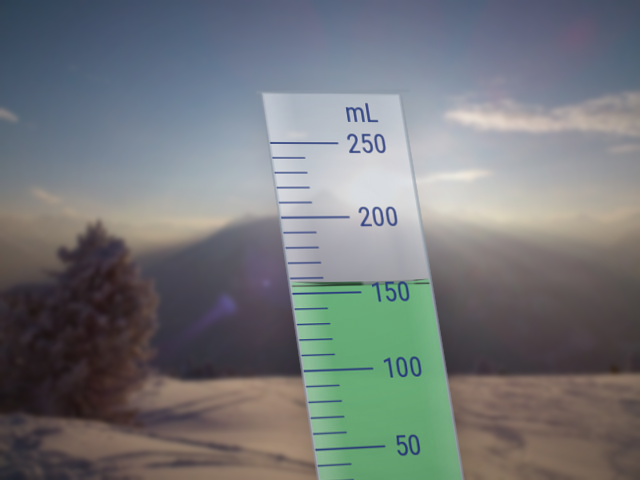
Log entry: 155mL
